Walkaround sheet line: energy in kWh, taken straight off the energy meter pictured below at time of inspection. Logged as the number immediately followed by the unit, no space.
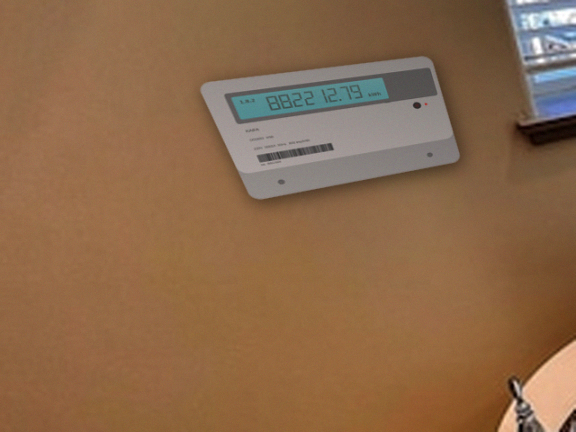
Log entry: 882212.79kWh
